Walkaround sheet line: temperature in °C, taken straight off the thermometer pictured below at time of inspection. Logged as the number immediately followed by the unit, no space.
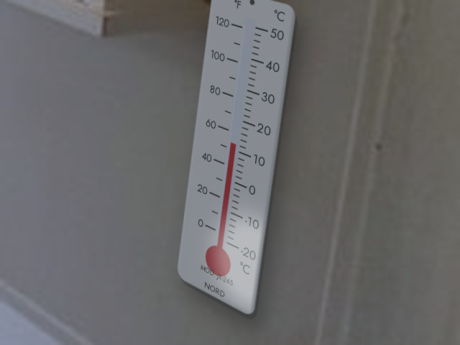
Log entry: 12°C
